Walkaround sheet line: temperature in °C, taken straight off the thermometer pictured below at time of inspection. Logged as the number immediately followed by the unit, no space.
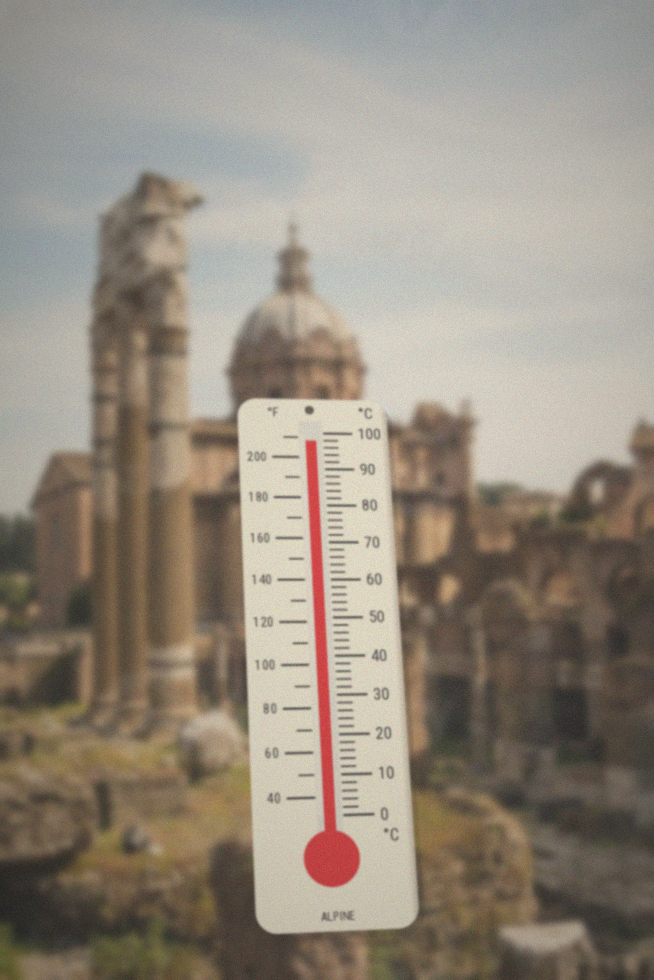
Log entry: 98°C
